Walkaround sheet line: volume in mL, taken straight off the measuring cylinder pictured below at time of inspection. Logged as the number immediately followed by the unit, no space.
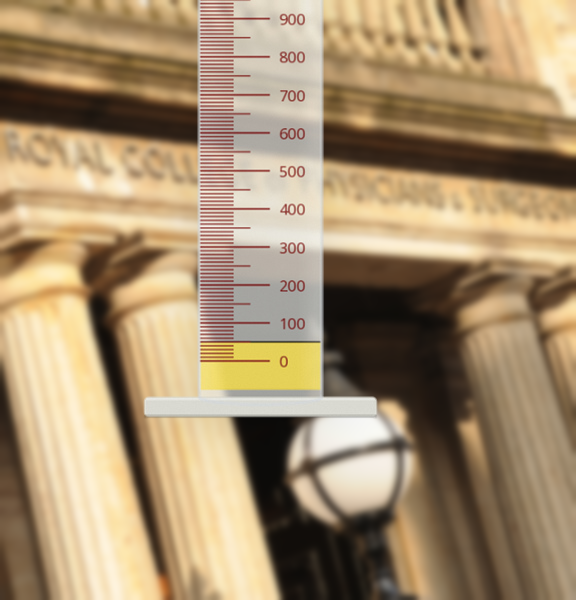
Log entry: 50mL
